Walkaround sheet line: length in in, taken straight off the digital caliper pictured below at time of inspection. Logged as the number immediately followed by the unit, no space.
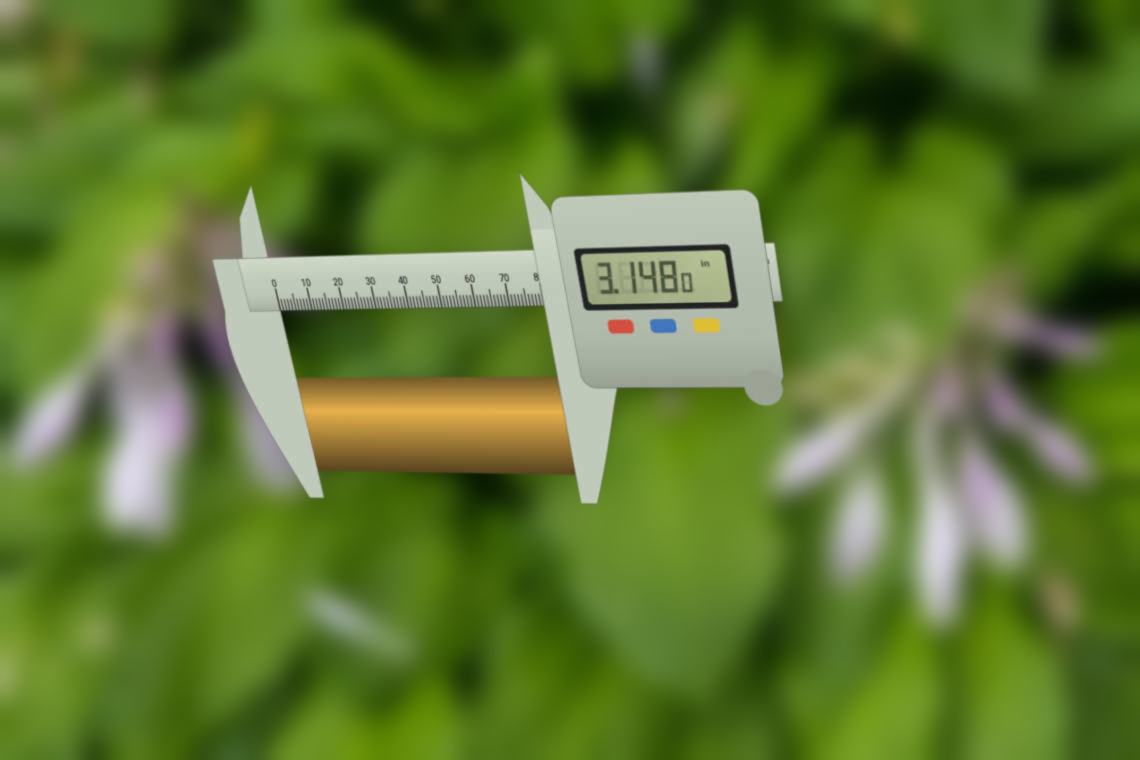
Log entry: 3.1480in
